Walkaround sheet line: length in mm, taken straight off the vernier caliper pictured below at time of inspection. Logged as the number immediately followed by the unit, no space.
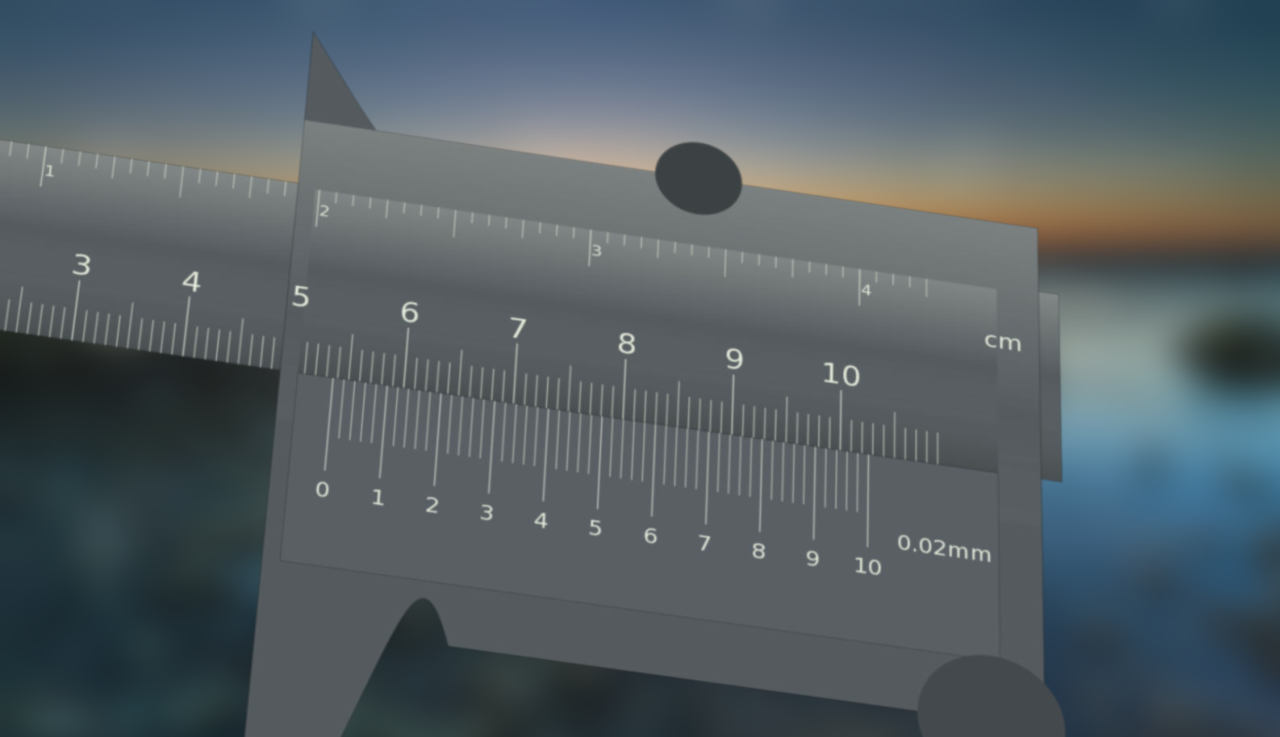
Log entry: 53.6mm
